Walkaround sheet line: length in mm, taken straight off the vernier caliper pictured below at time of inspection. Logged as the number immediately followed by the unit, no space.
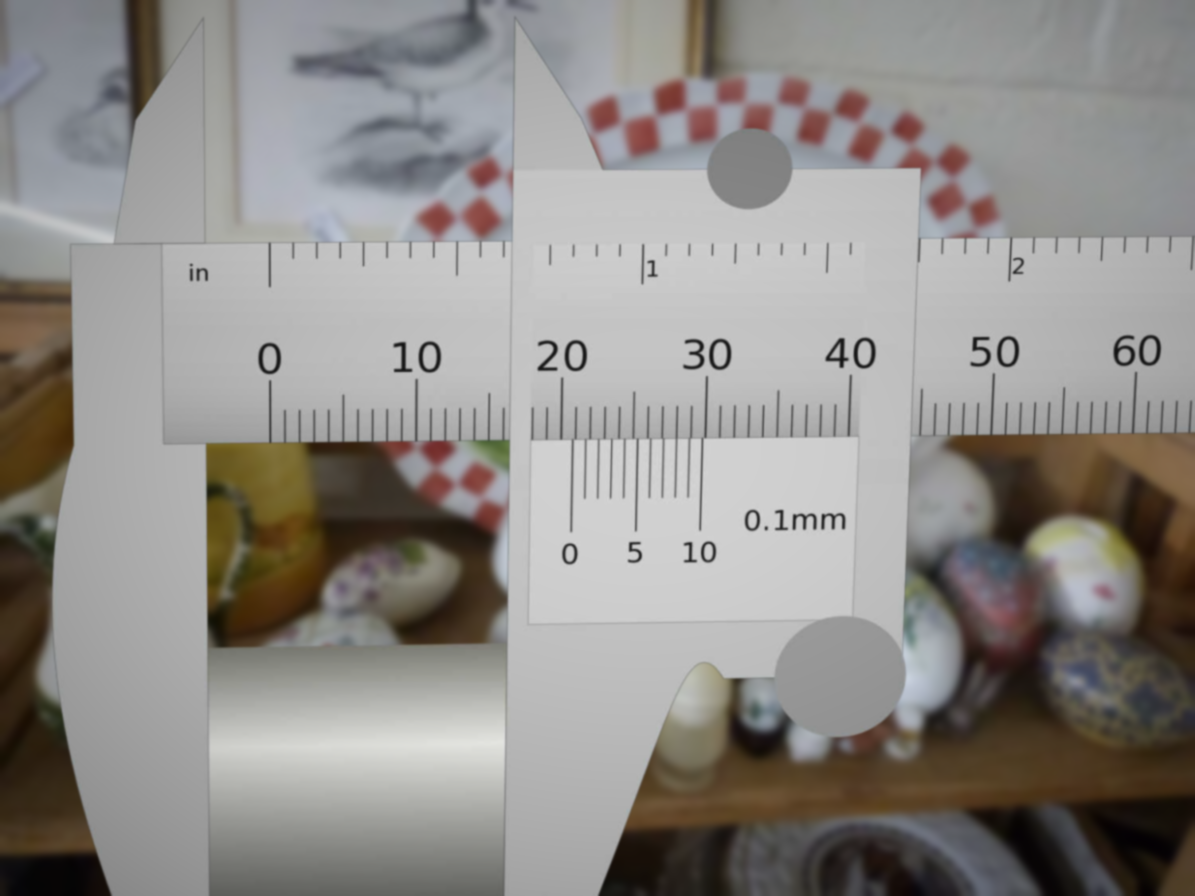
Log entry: 20.8mm
